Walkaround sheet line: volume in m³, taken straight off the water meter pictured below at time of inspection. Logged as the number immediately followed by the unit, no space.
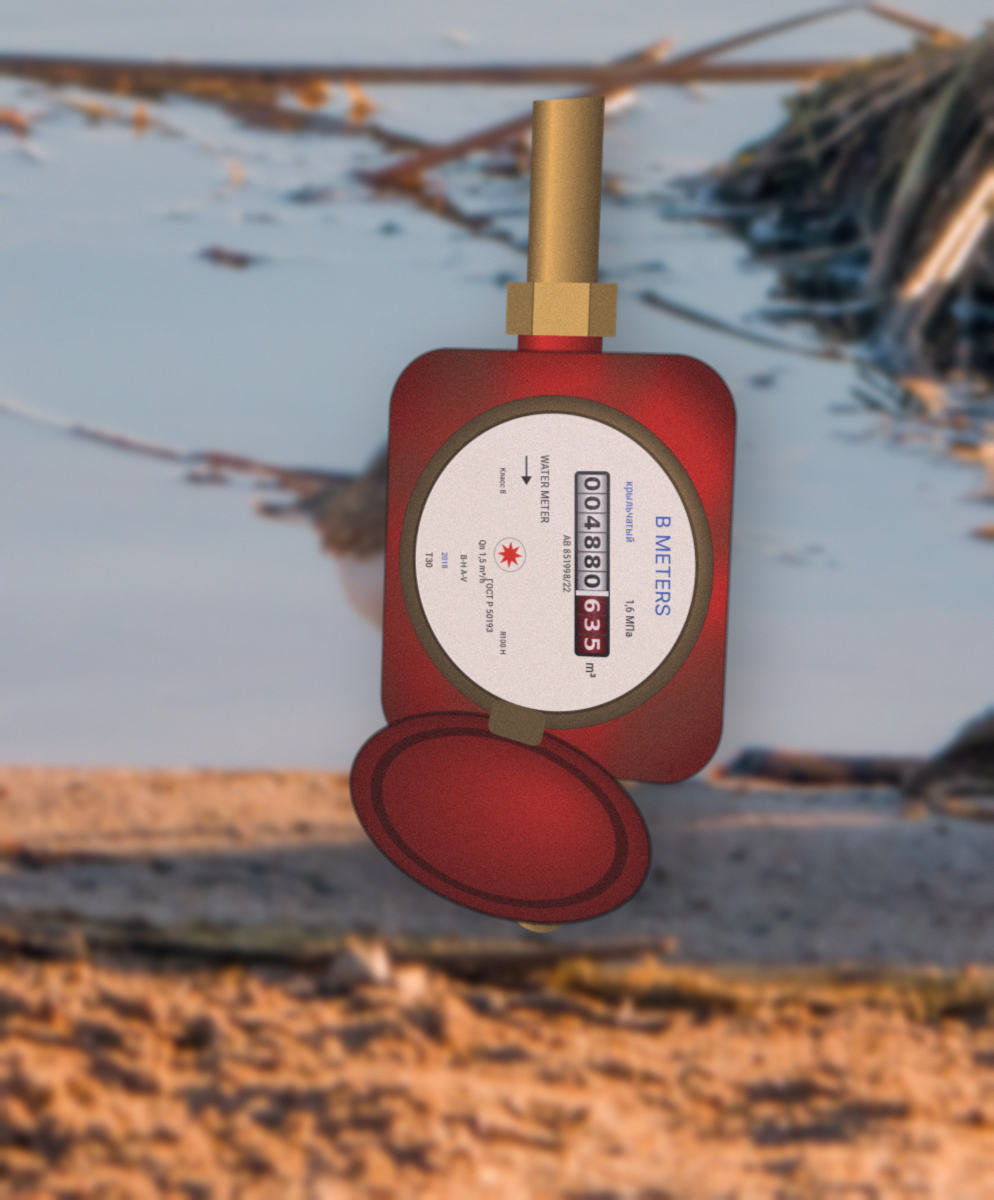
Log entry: 4880.635m³
